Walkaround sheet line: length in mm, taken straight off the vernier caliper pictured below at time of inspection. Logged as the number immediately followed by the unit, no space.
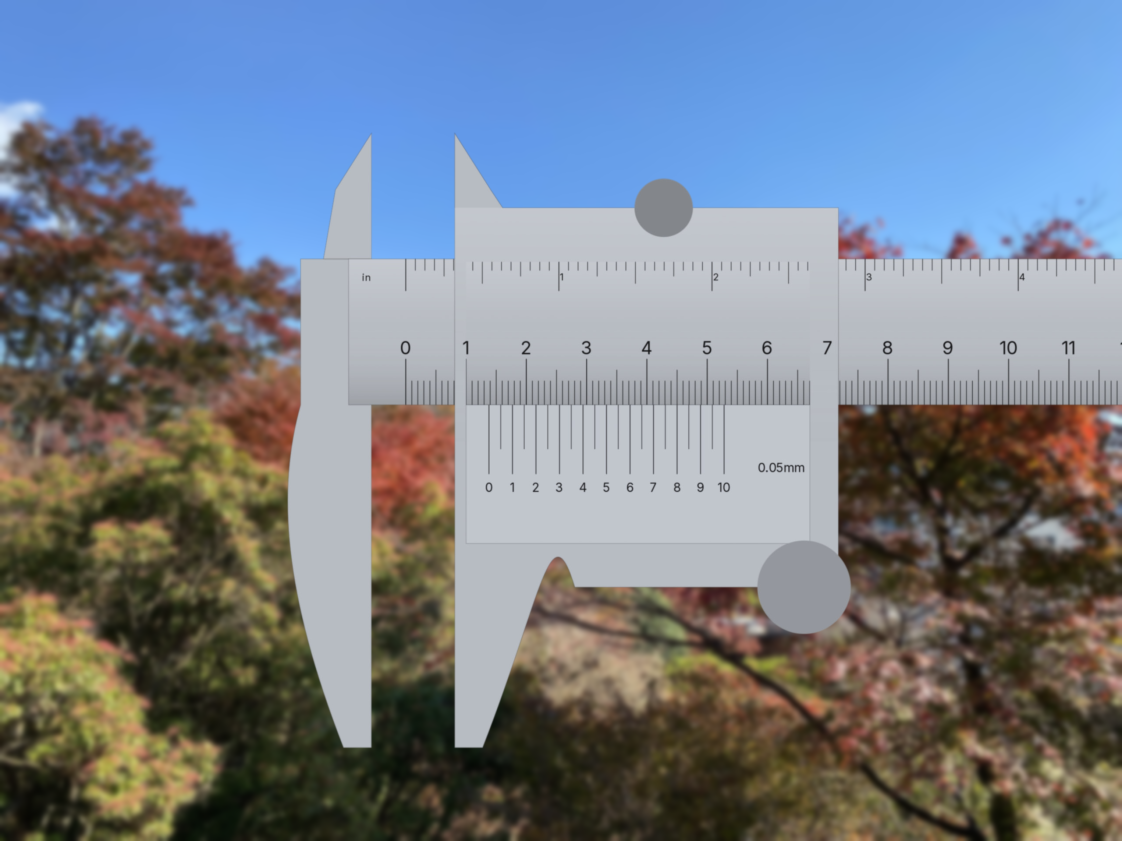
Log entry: 13.8mm
